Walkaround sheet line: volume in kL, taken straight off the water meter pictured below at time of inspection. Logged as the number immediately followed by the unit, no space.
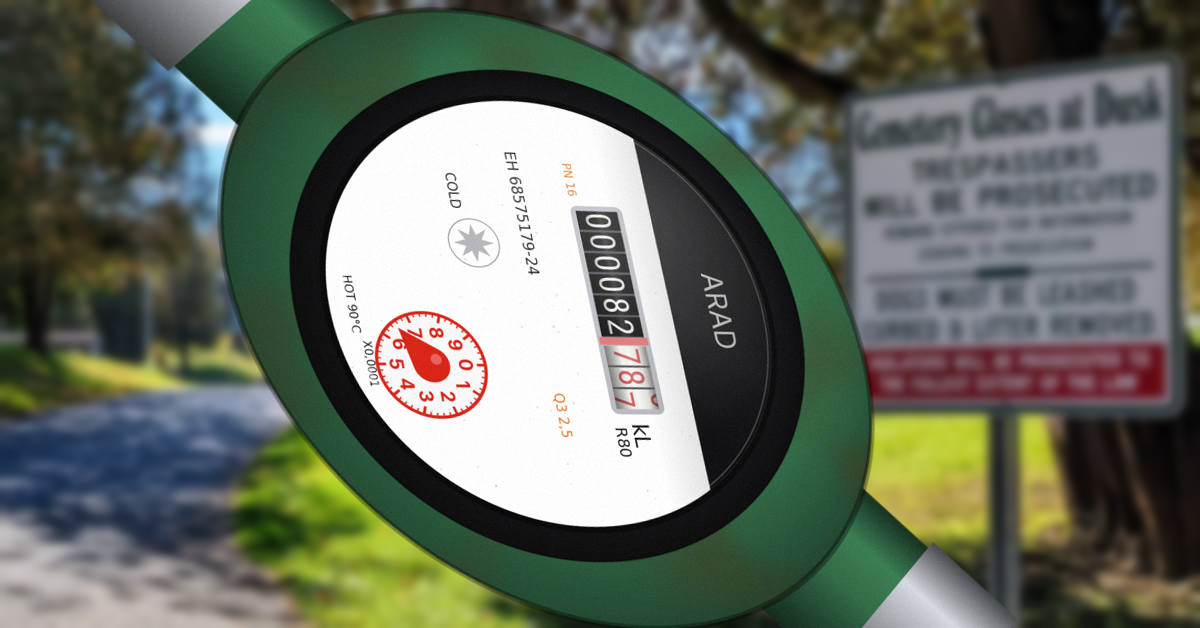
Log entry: 82.7866kL
